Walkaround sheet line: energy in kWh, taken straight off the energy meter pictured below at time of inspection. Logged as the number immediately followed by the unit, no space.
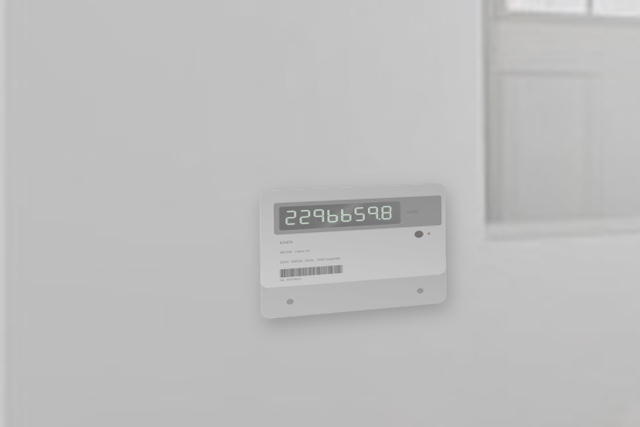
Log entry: 2296659.8kWh
